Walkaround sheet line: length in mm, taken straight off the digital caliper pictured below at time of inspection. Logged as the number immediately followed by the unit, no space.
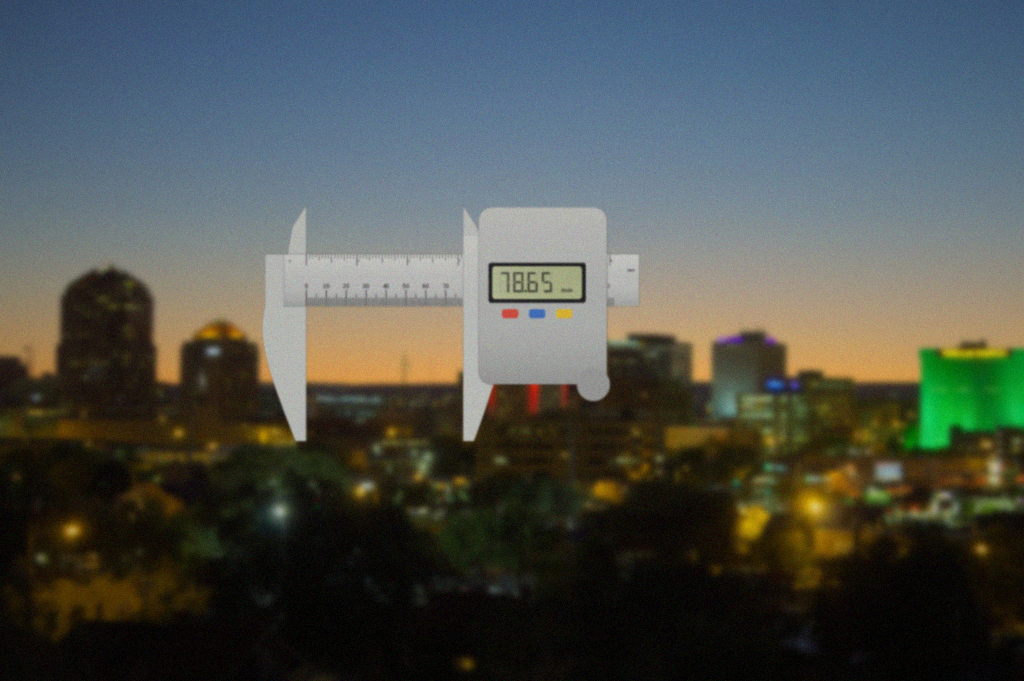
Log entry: 78.65mm
